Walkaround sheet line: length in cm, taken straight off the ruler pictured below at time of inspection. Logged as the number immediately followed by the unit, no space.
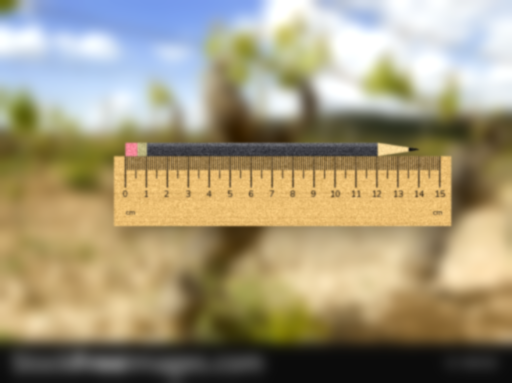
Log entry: 14cm
